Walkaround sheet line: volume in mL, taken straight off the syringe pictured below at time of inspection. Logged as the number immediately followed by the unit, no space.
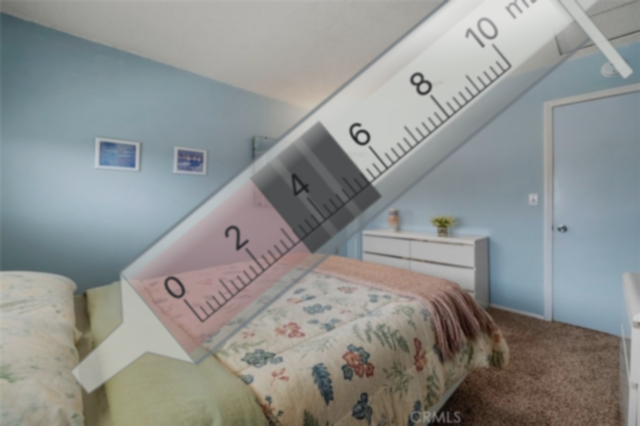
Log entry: 3.2mL
